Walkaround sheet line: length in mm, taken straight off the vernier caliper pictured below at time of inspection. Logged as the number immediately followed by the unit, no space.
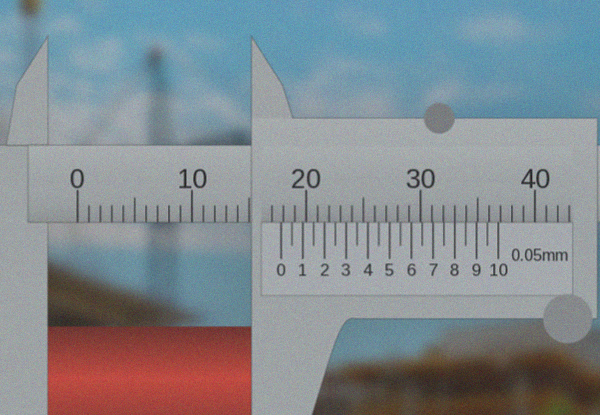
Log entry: 17.8mm
